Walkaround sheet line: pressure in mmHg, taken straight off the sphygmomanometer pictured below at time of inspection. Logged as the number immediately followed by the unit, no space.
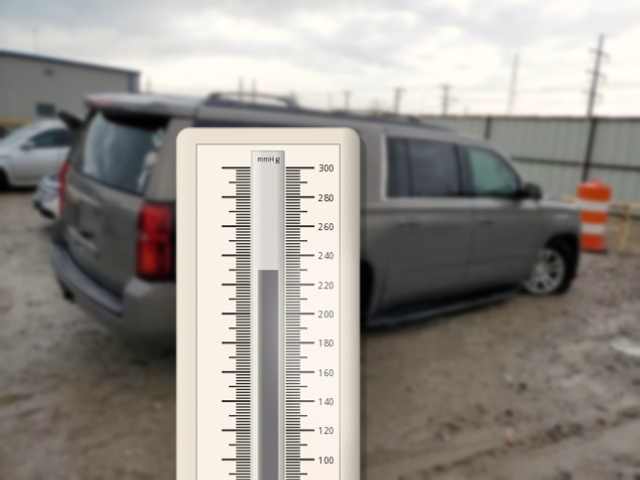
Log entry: 230mmHg
